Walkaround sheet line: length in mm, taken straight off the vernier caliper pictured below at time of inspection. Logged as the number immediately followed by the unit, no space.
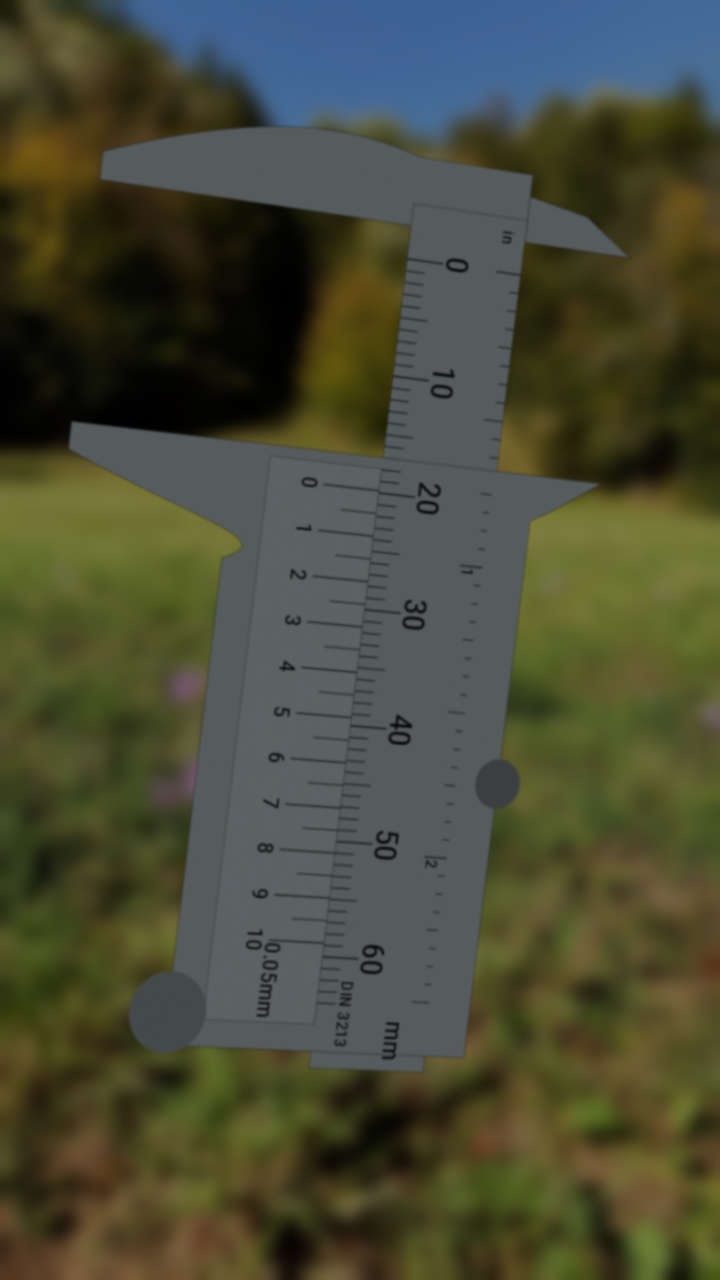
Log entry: 19.8mm
